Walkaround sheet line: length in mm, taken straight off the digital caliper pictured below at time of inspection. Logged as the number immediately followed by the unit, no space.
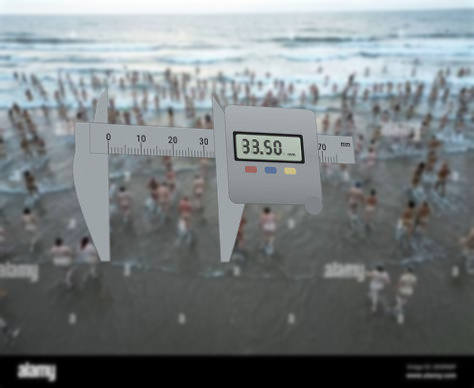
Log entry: 33.50mm
